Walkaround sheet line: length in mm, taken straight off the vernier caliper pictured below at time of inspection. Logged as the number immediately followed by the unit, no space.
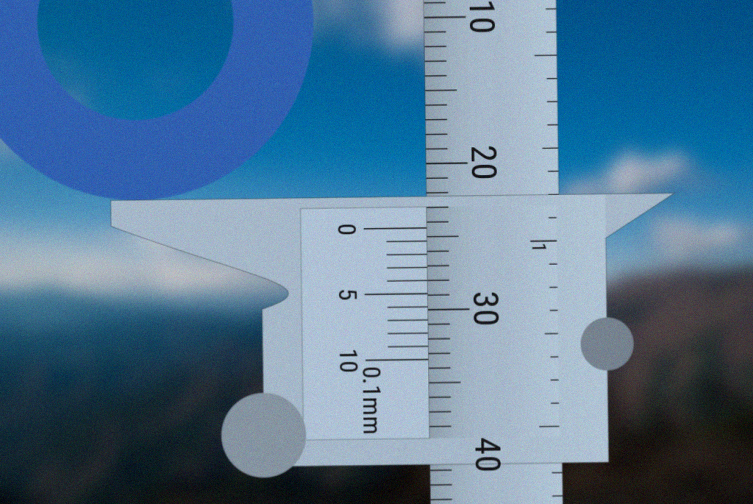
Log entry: 24.4mm
